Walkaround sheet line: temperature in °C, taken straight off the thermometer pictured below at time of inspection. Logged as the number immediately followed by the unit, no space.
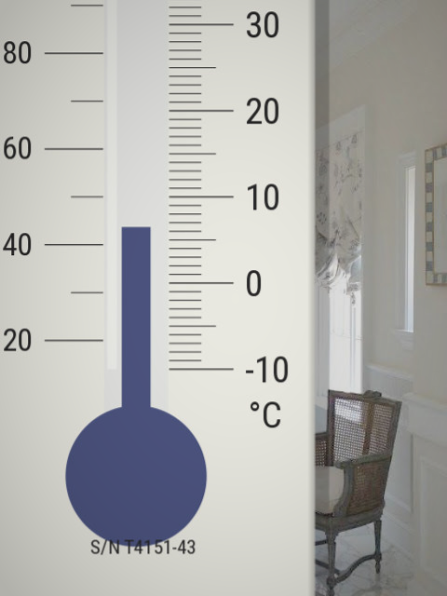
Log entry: 6.5°C
